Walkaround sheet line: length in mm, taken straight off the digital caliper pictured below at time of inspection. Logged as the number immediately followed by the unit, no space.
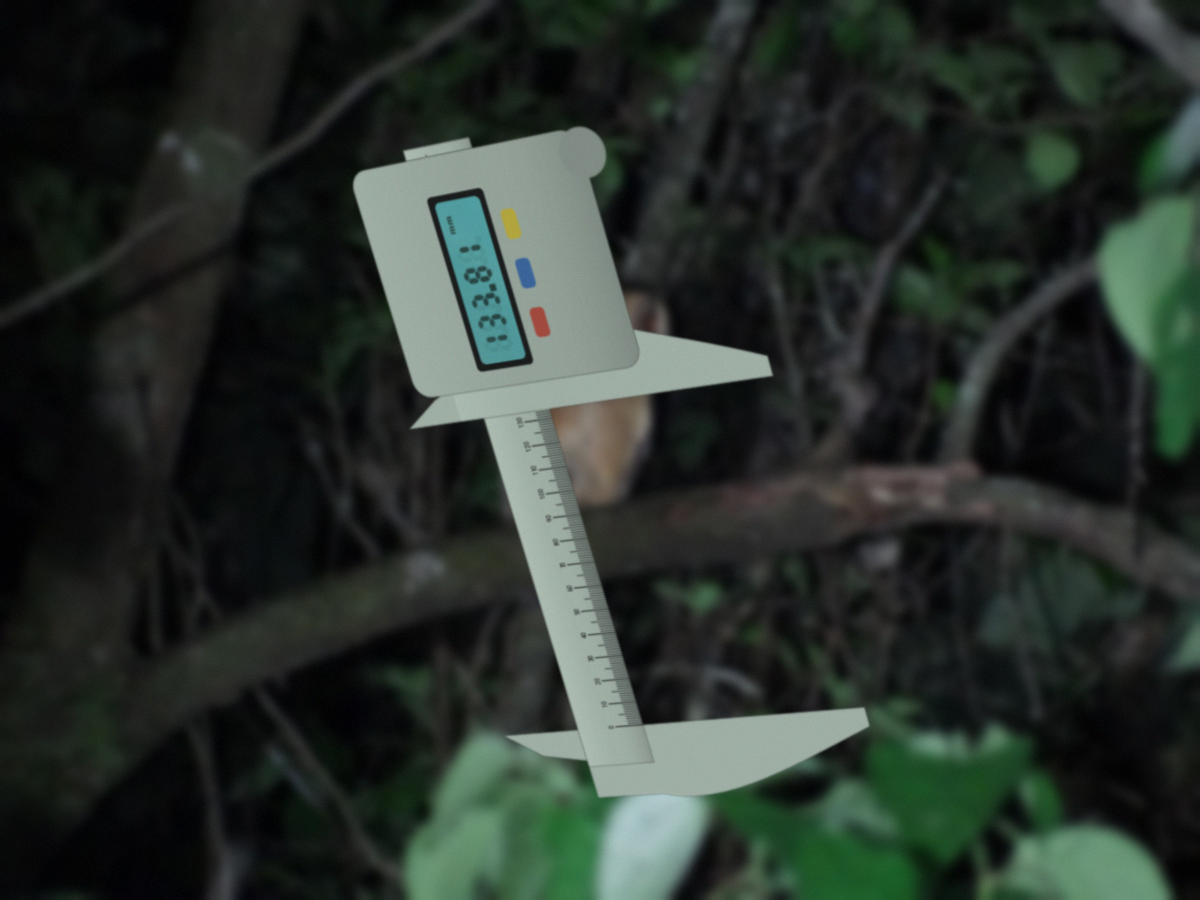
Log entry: 133.81mm
